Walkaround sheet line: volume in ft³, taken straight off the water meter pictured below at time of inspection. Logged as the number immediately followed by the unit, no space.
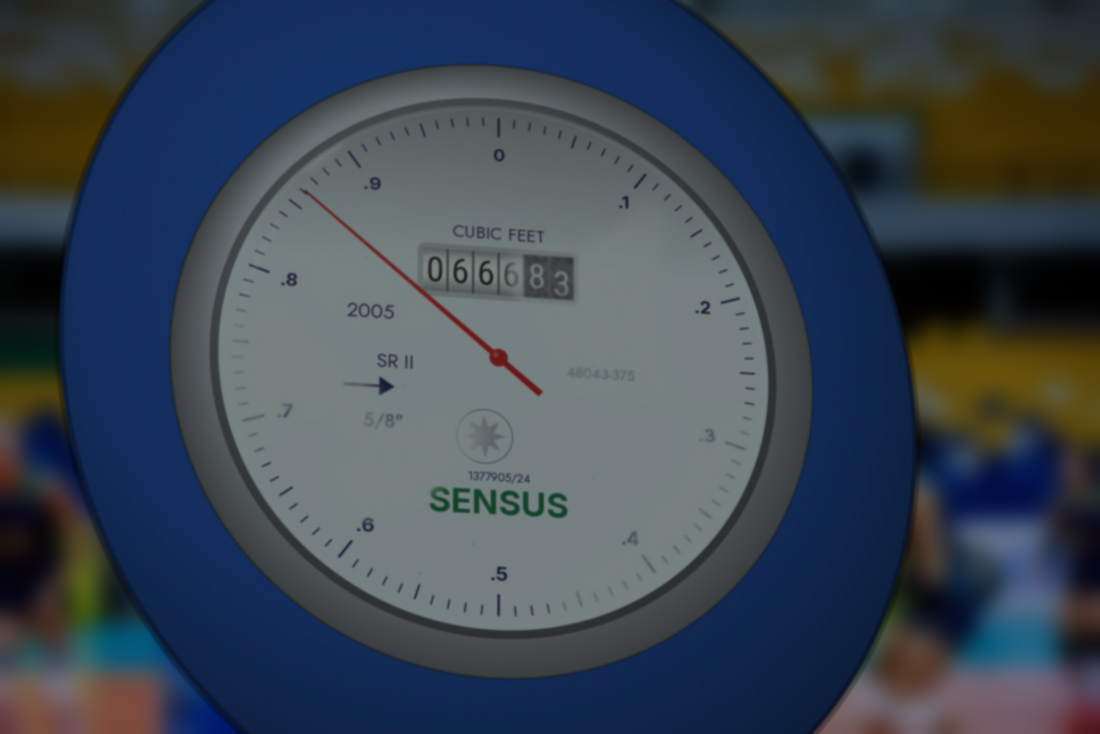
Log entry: 66682.86ft³
